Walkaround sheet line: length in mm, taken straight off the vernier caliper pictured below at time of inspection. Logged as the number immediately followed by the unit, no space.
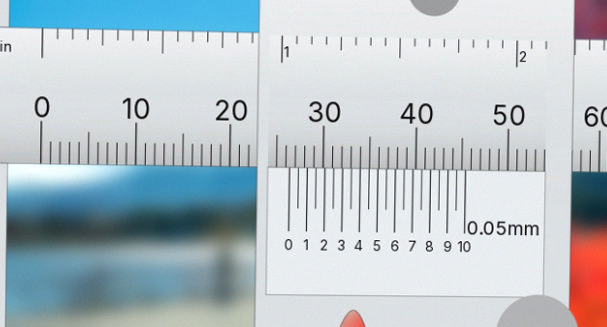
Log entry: 26.4mm
